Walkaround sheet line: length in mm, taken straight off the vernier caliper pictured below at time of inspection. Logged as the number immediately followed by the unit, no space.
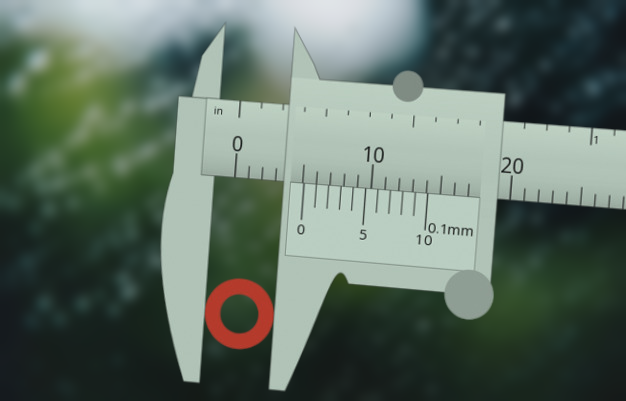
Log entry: 5.1mm
